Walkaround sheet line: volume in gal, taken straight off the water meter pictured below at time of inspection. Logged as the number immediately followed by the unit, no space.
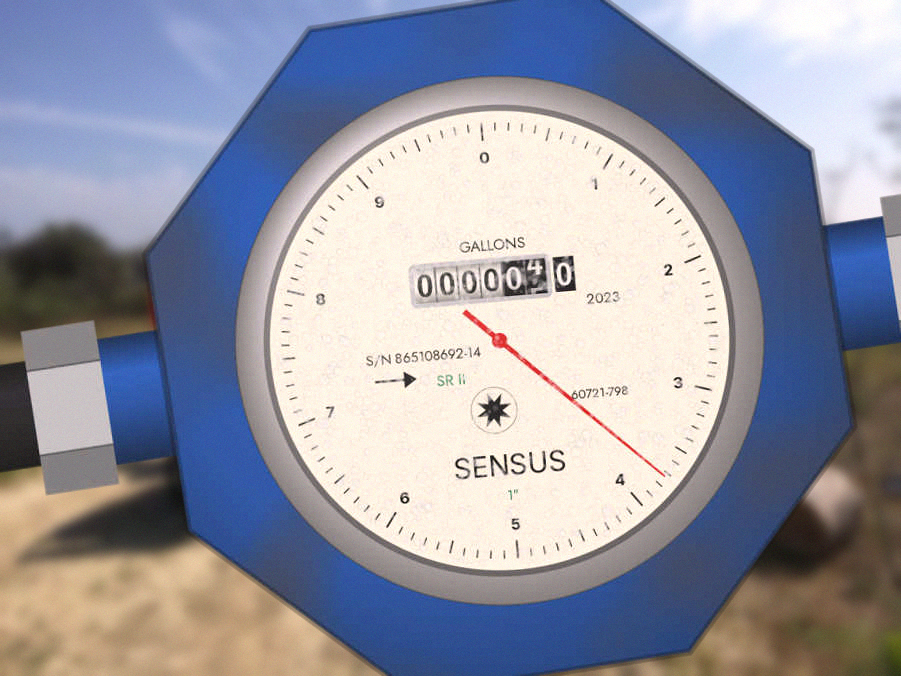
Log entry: 43.7gal
